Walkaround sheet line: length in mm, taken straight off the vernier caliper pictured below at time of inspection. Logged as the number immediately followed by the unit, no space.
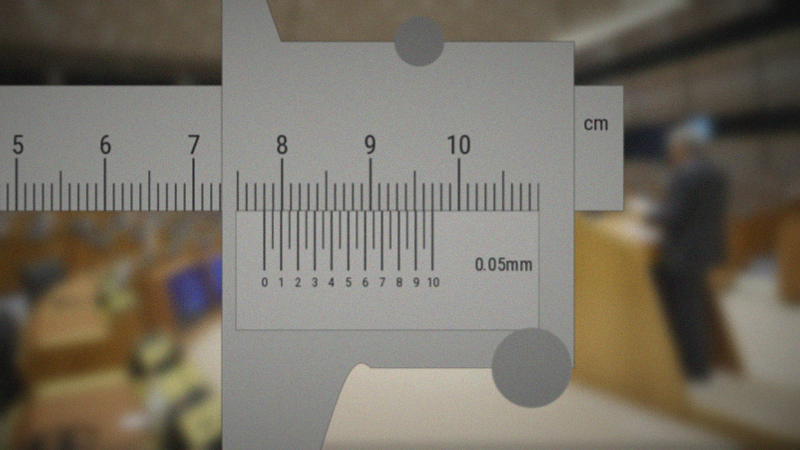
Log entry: 78.0mm
